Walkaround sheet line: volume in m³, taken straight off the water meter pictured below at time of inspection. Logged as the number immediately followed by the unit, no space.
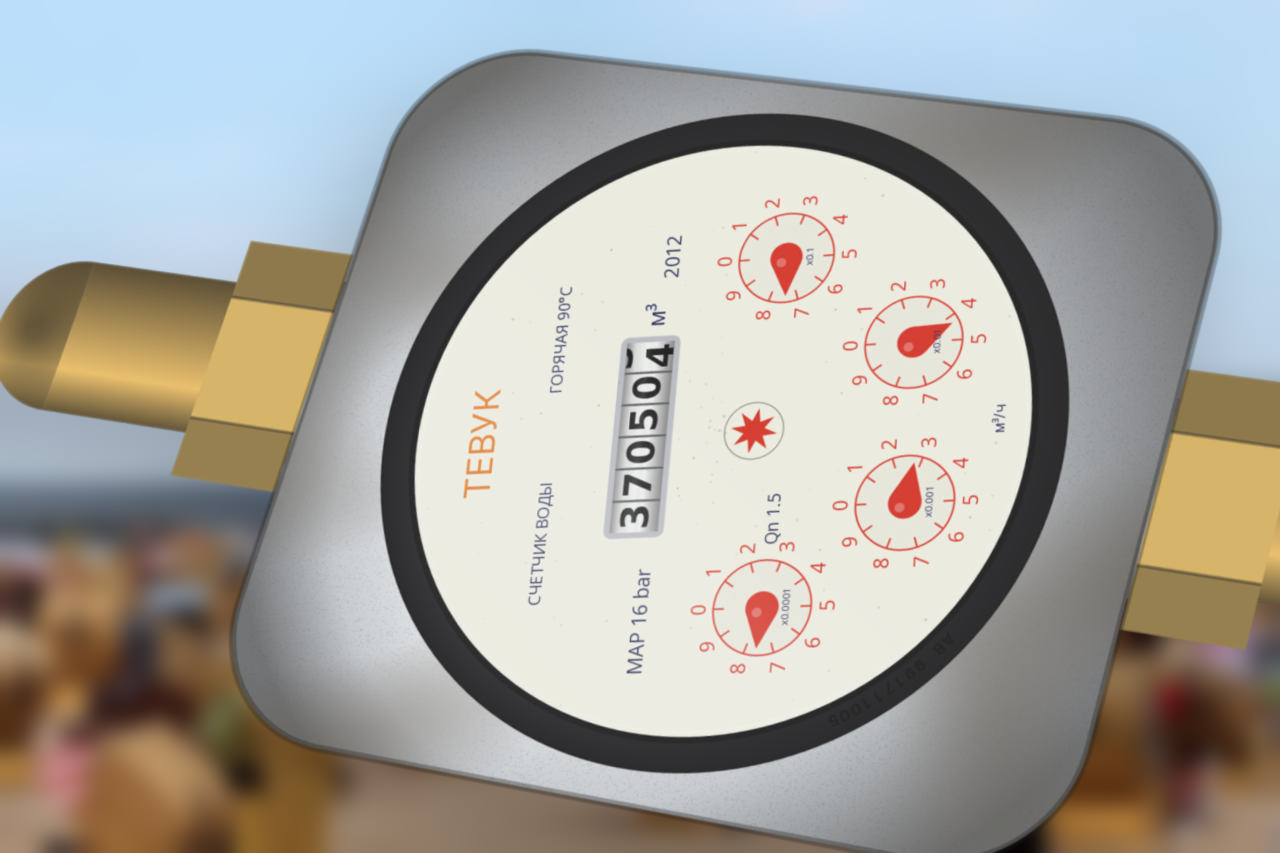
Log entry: 370503.7427m³
